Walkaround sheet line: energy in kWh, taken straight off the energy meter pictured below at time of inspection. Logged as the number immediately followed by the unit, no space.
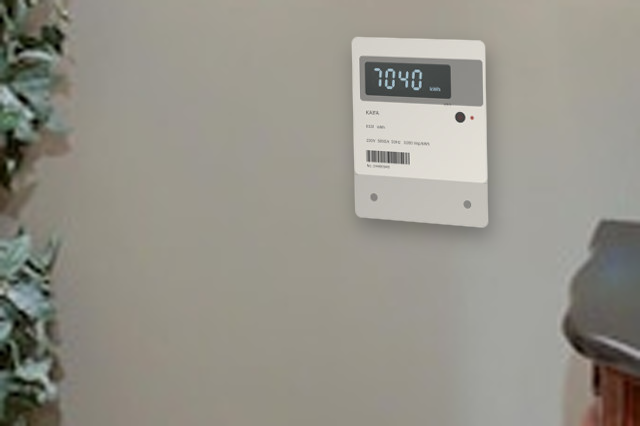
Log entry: 7040kWh
